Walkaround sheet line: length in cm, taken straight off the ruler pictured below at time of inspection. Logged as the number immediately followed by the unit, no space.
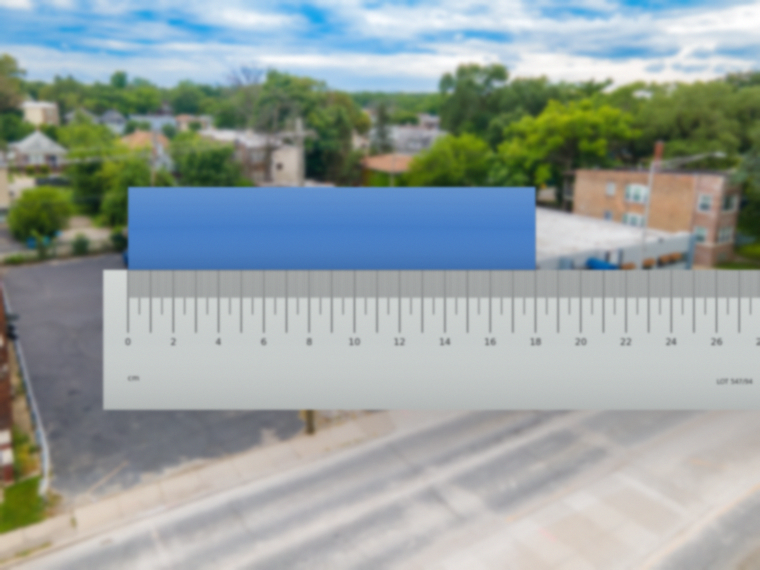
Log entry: 18cm
